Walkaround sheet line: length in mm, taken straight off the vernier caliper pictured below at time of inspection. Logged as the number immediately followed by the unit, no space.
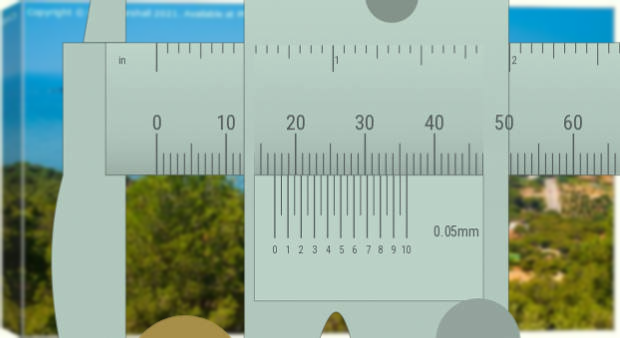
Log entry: 17.0mm
